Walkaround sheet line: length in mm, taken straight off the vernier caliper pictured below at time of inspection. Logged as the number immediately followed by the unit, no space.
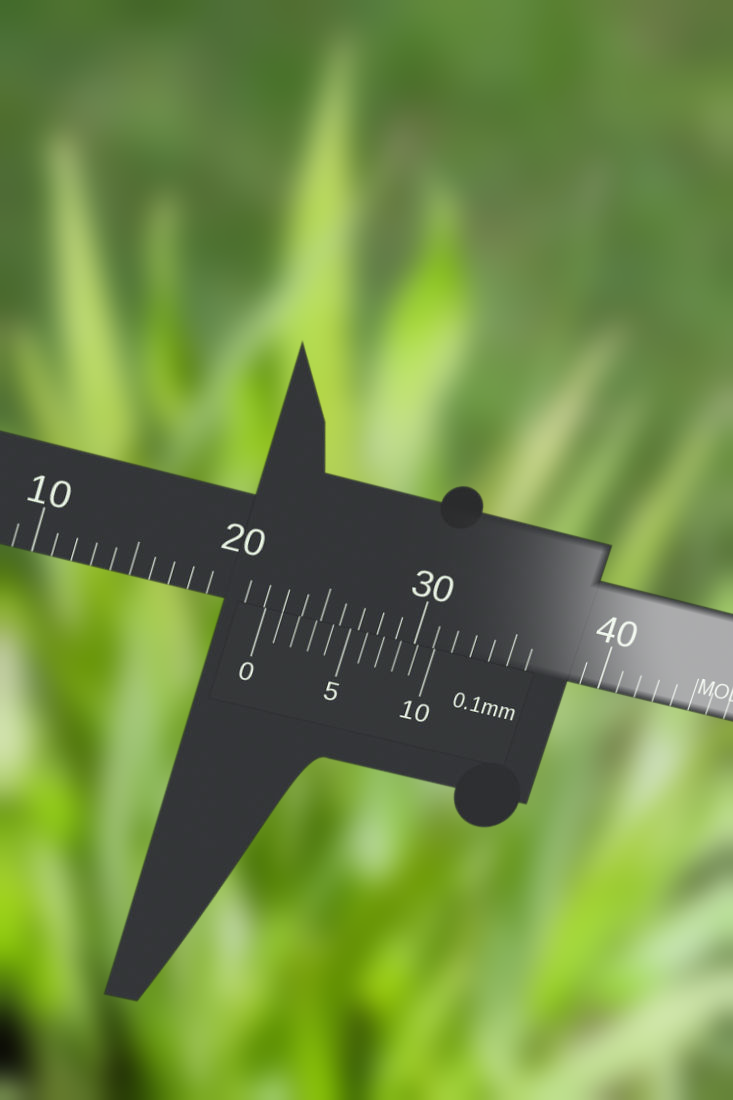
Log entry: 22.1mm
